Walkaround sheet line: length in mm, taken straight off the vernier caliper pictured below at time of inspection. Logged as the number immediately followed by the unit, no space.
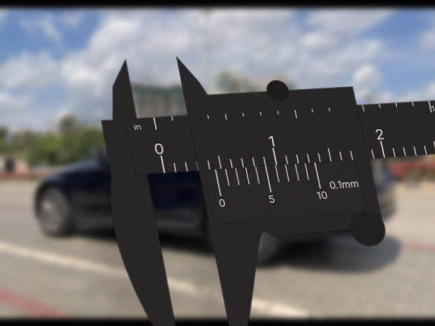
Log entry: 4.5mm
